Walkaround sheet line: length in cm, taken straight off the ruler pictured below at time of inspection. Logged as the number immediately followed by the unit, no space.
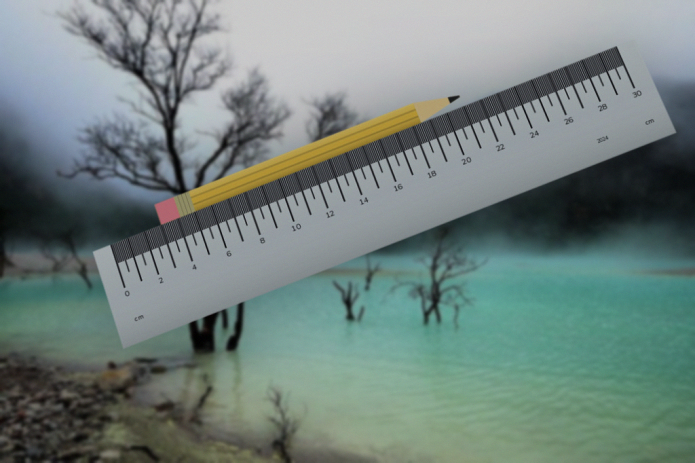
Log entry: 18cm
